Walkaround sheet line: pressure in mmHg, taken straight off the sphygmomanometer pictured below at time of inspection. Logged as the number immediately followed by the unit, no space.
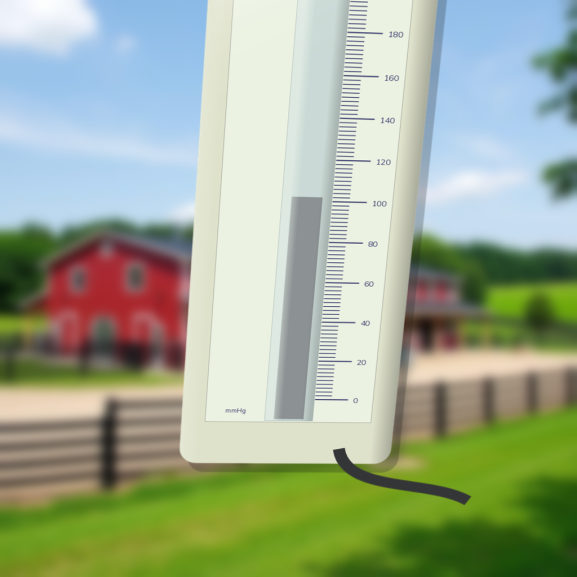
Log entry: 102mmHg
